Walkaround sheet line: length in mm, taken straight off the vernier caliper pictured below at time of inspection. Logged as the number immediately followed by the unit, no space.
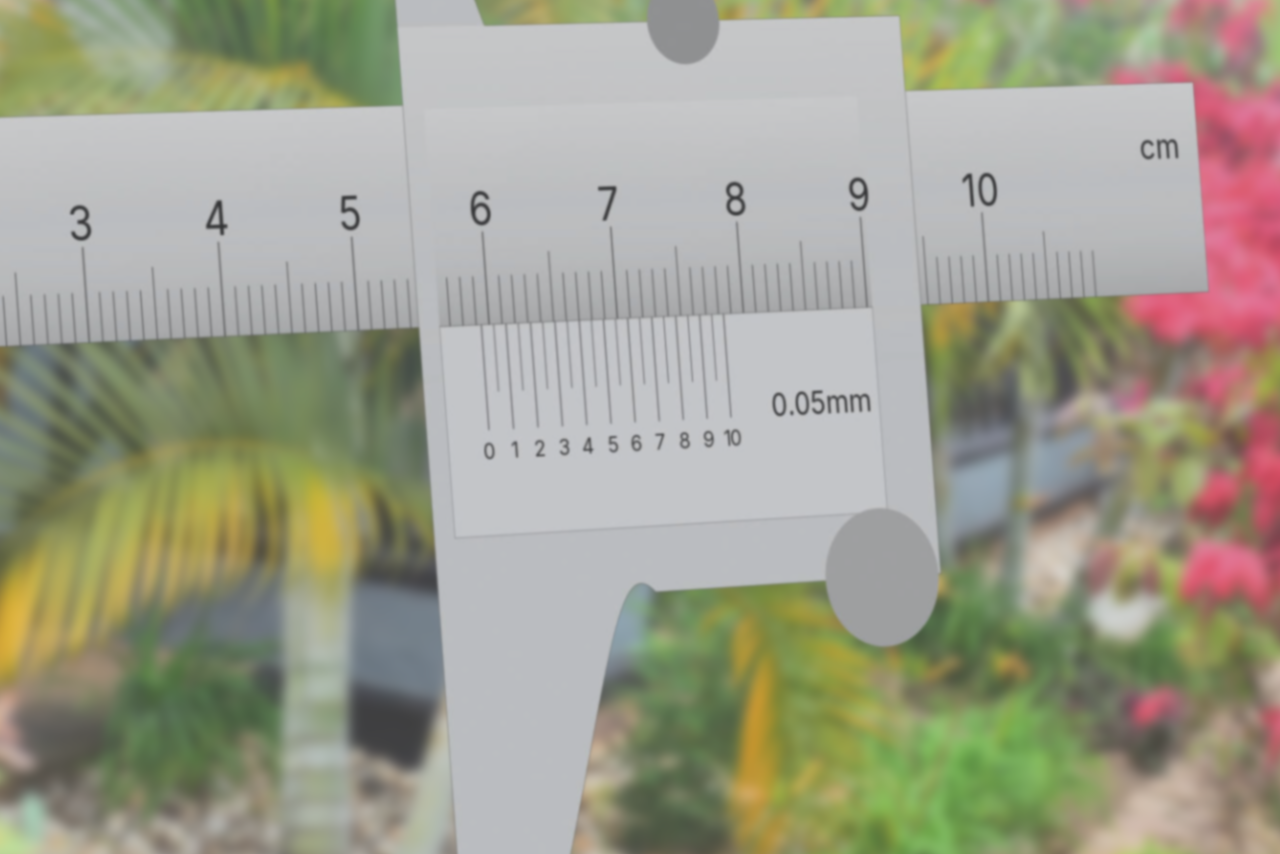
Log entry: 59.4mm
